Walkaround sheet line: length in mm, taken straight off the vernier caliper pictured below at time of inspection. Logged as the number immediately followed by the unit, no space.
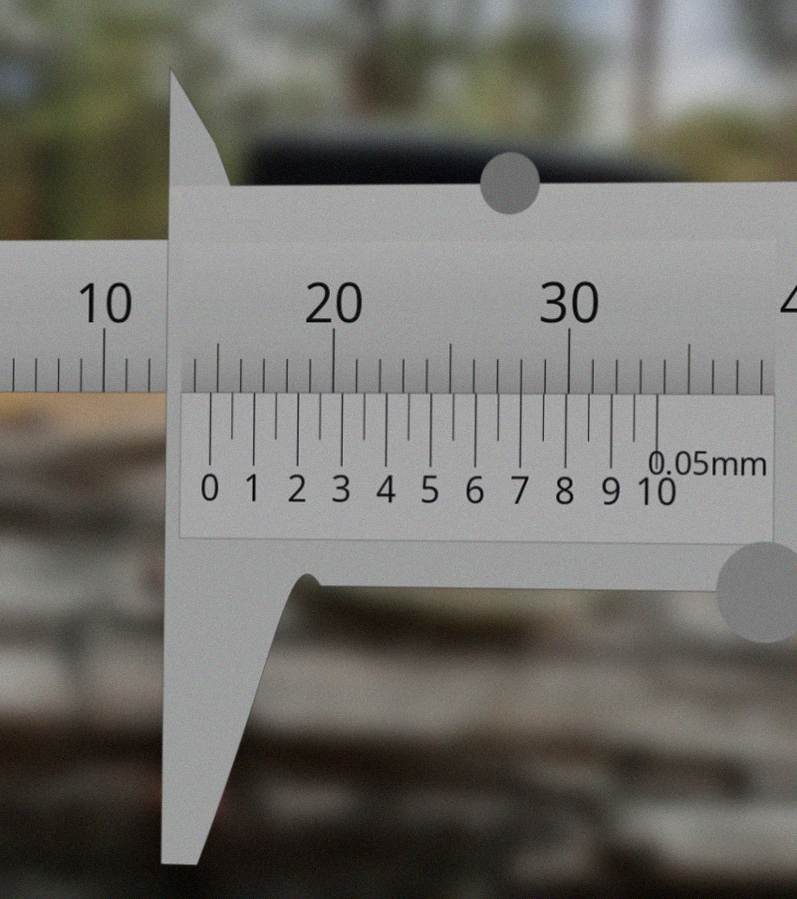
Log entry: 14.70mm
